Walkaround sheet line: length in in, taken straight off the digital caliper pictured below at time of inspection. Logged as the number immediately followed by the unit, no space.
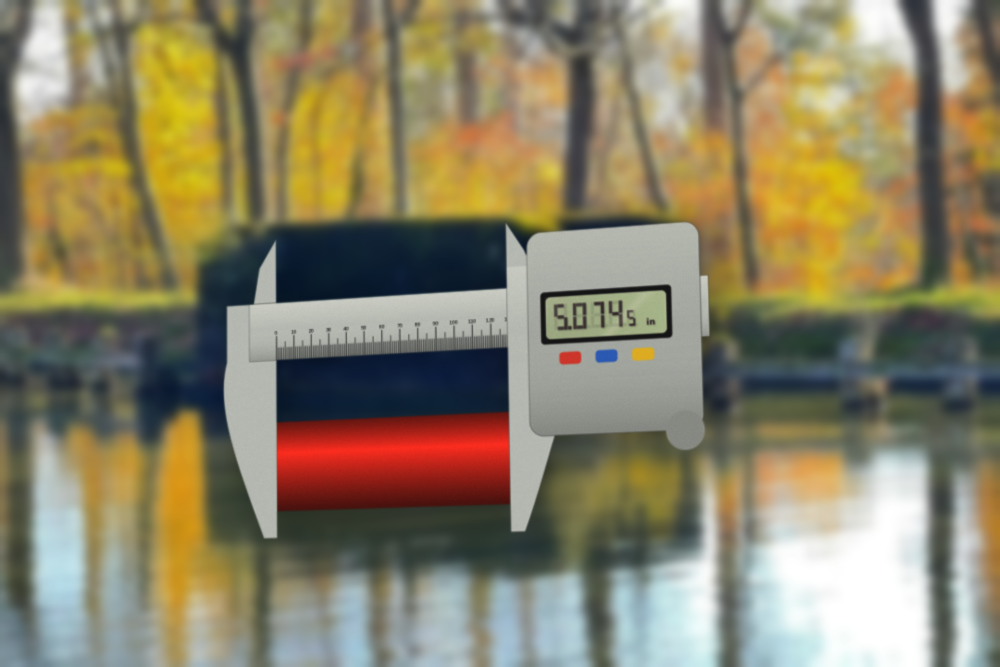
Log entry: 5.0745in
